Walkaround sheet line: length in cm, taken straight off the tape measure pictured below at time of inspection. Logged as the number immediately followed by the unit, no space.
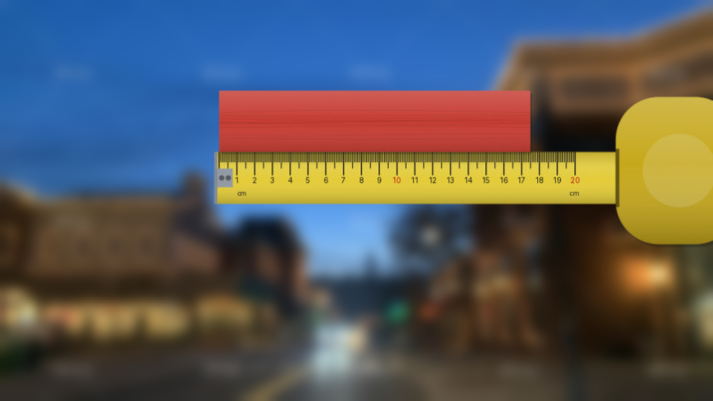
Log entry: 17.5cm
